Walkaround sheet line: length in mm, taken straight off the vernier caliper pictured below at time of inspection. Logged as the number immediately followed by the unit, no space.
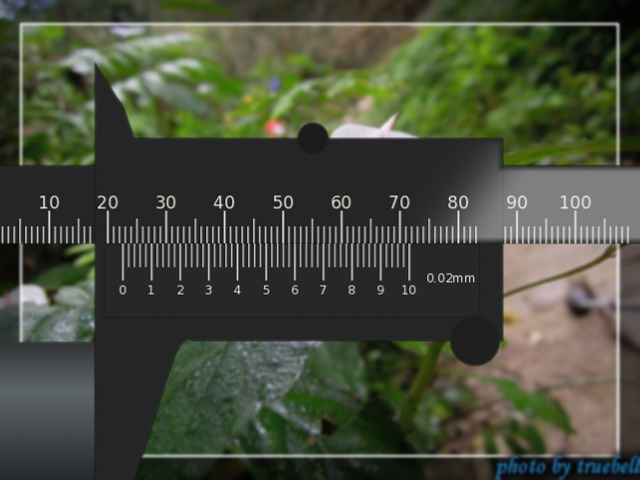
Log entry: 22.6mm
